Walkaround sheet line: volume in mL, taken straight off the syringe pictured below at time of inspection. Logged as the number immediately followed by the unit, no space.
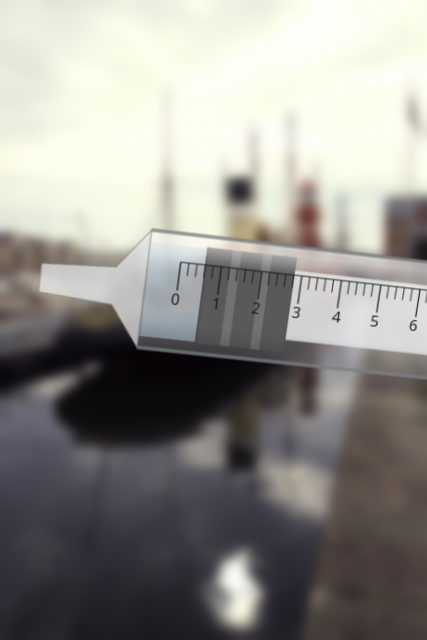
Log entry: 0.6mL
